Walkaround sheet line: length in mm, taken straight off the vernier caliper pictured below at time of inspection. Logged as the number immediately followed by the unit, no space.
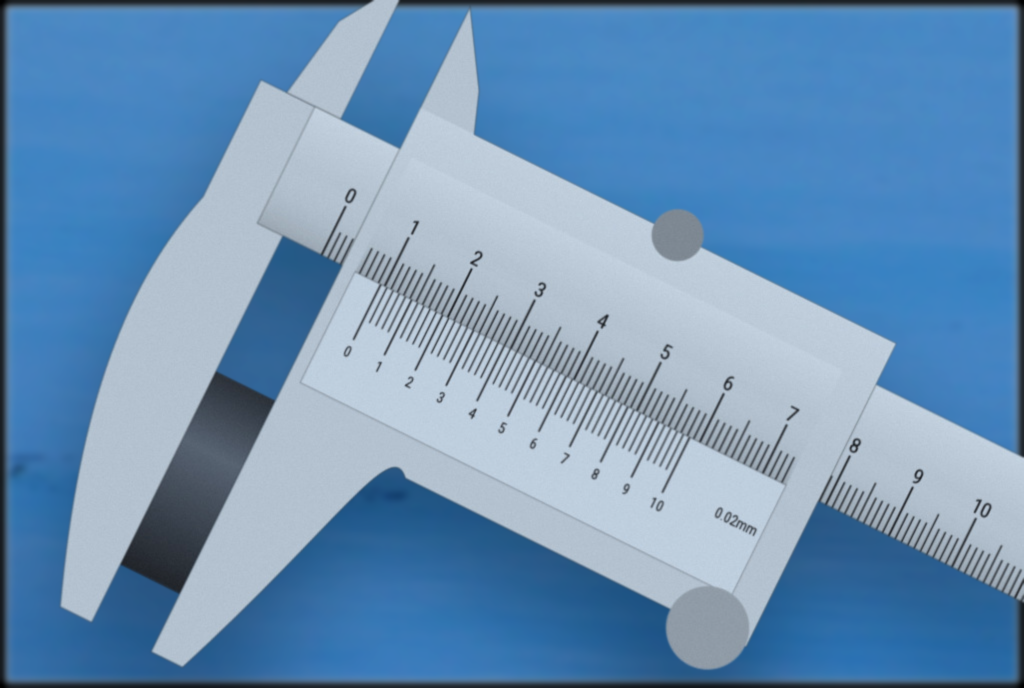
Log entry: 9.4mm
